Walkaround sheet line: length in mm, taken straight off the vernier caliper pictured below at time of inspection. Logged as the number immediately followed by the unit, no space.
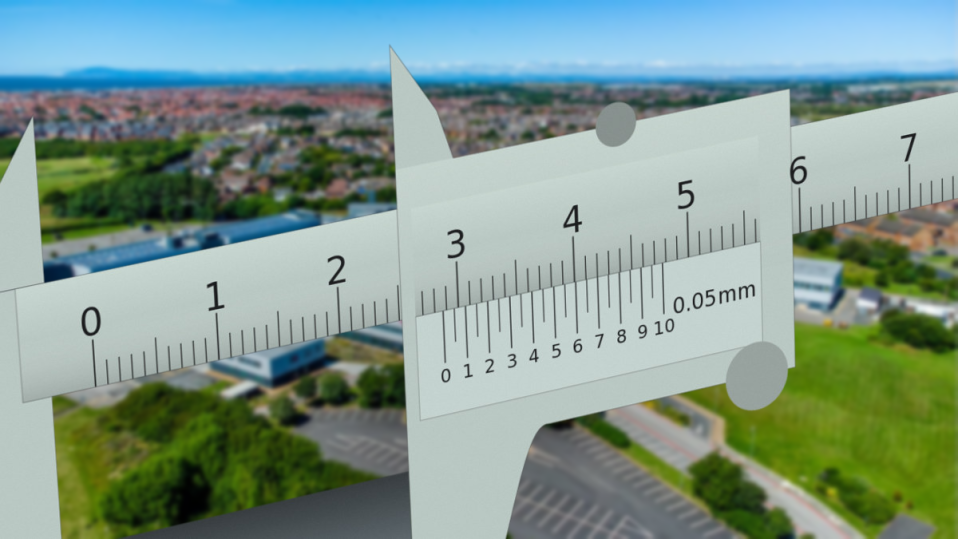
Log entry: 28.7mm
